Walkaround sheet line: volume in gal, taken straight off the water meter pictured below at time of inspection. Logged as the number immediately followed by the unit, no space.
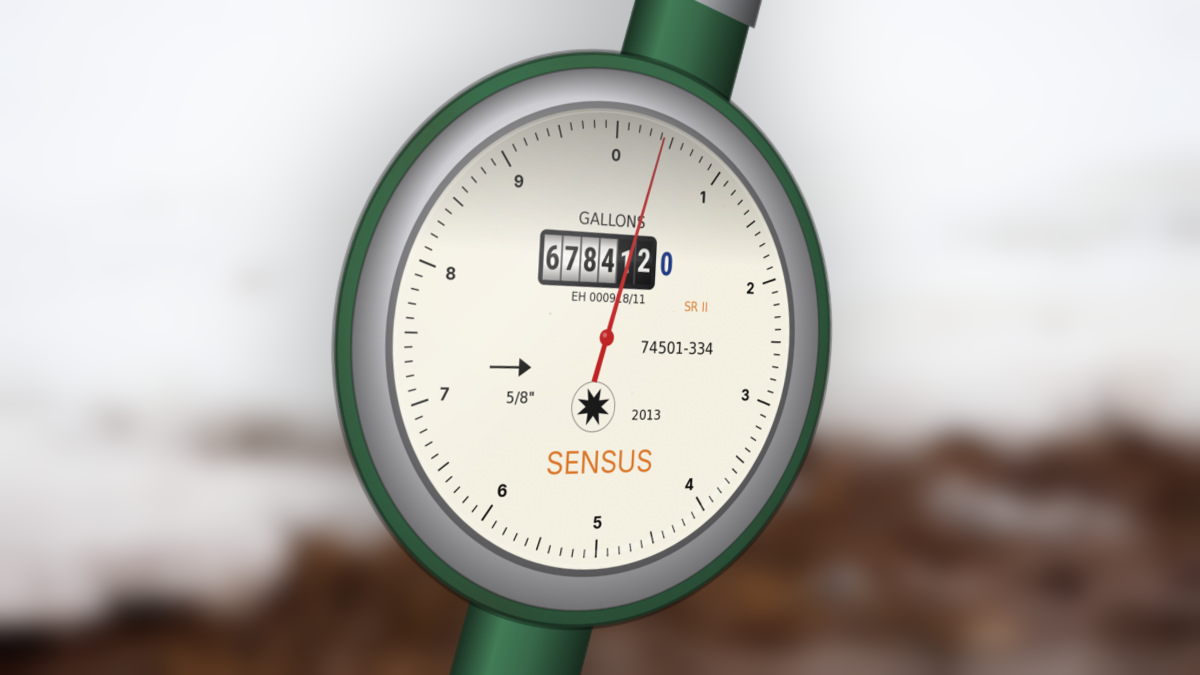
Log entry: 6784120.4gal
